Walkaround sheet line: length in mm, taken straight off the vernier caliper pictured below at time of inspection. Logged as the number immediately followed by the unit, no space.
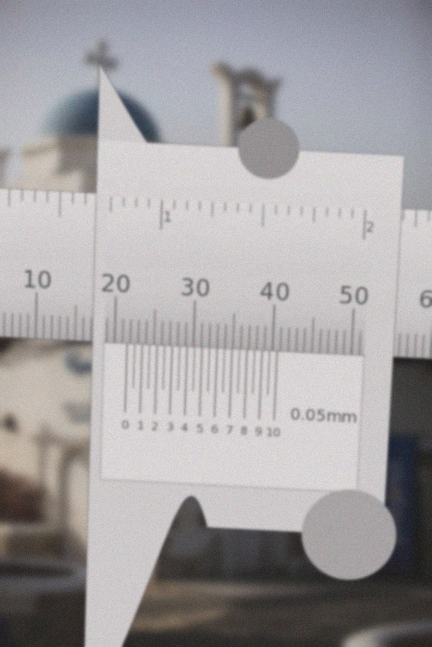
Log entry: 21.6mm
